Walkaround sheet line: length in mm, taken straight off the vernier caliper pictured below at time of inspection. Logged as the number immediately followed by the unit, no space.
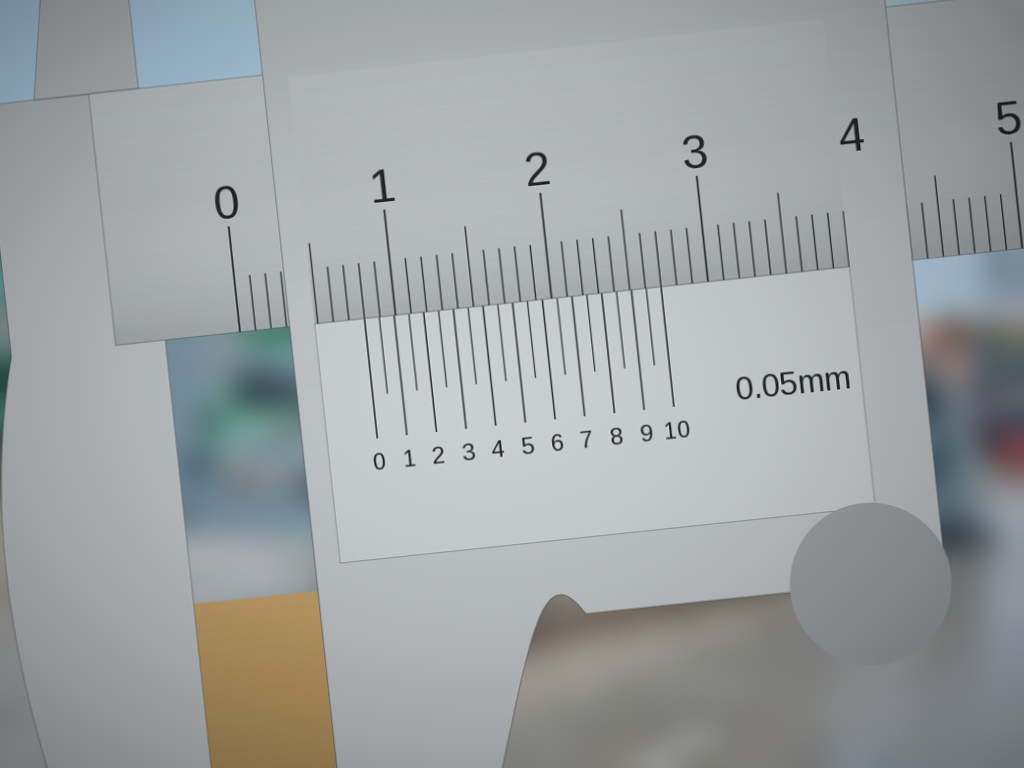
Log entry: 8.0mm
